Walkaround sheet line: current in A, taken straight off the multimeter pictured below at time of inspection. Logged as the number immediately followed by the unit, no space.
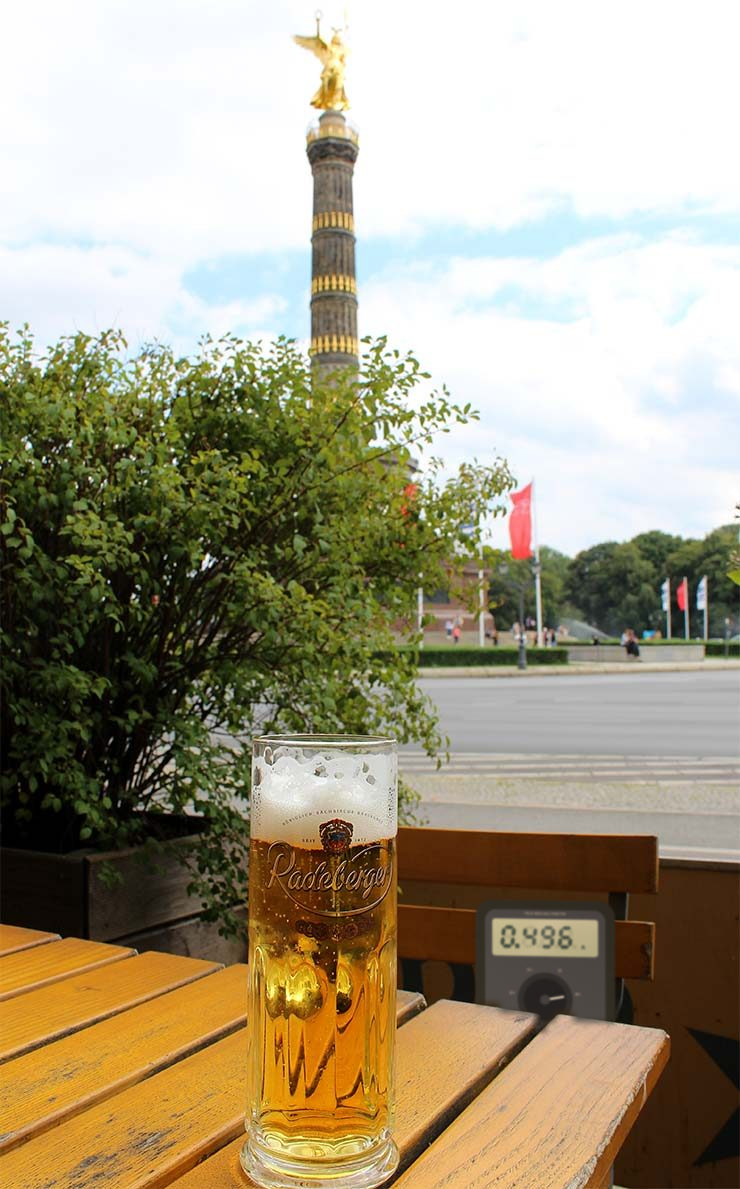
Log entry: 0.496A
